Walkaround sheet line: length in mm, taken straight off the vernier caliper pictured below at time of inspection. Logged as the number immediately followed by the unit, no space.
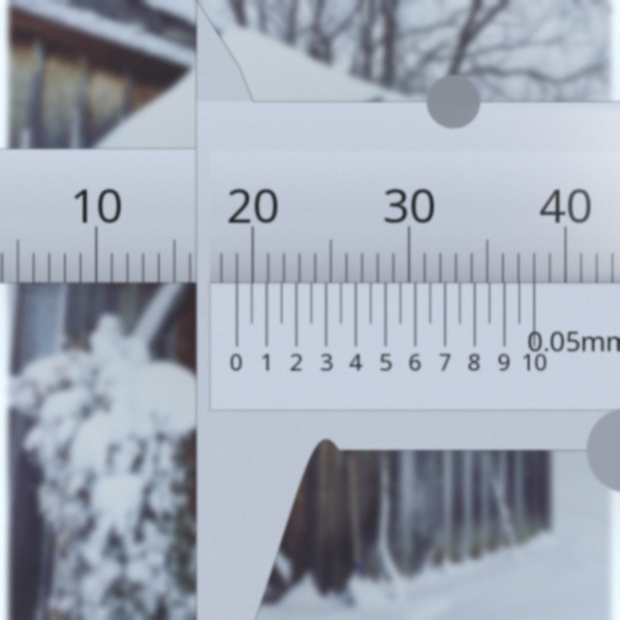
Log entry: 19.0mm
